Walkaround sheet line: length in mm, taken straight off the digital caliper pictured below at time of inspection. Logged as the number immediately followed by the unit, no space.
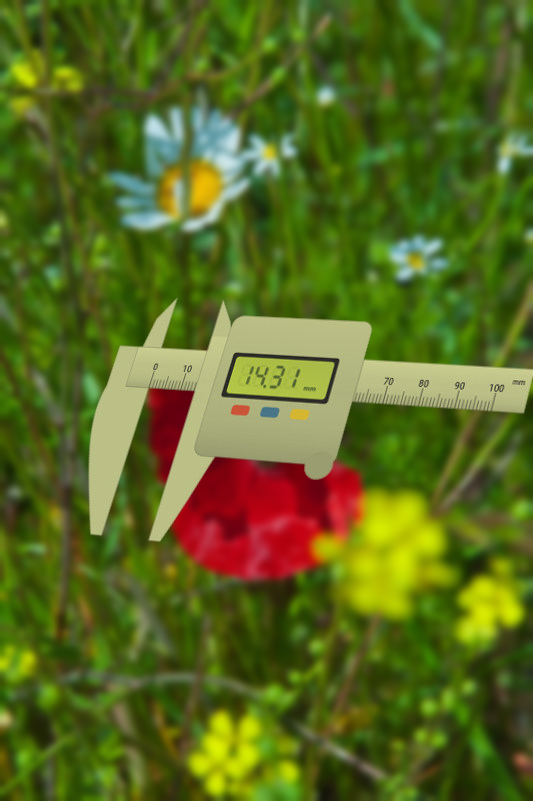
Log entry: 14.31mm
